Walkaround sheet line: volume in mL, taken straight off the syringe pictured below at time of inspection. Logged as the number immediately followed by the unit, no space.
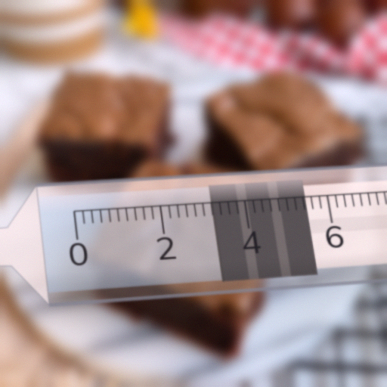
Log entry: 3.2mL
